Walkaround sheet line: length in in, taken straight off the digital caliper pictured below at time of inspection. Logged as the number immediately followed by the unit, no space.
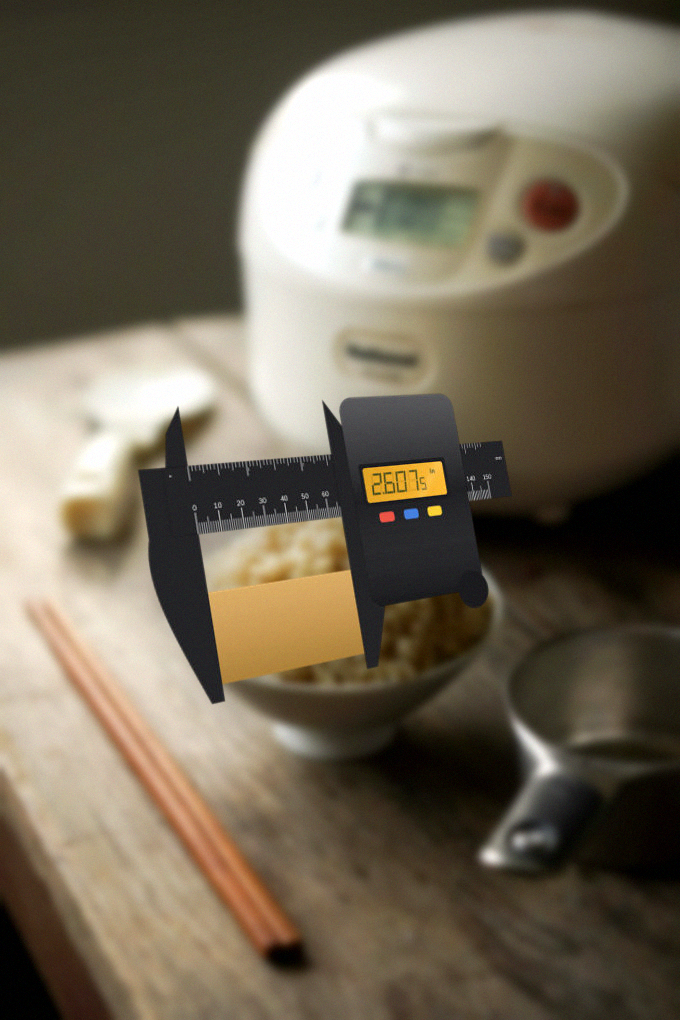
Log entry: 2.6075in
